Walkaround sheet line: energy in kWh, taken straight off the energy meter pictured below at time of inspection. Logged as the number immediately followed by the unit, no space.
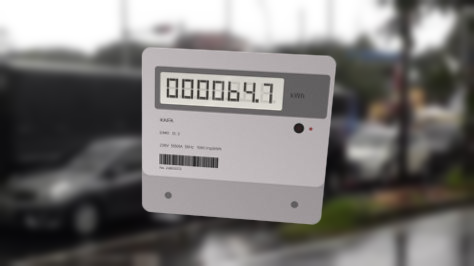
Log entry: 64.7kWh
